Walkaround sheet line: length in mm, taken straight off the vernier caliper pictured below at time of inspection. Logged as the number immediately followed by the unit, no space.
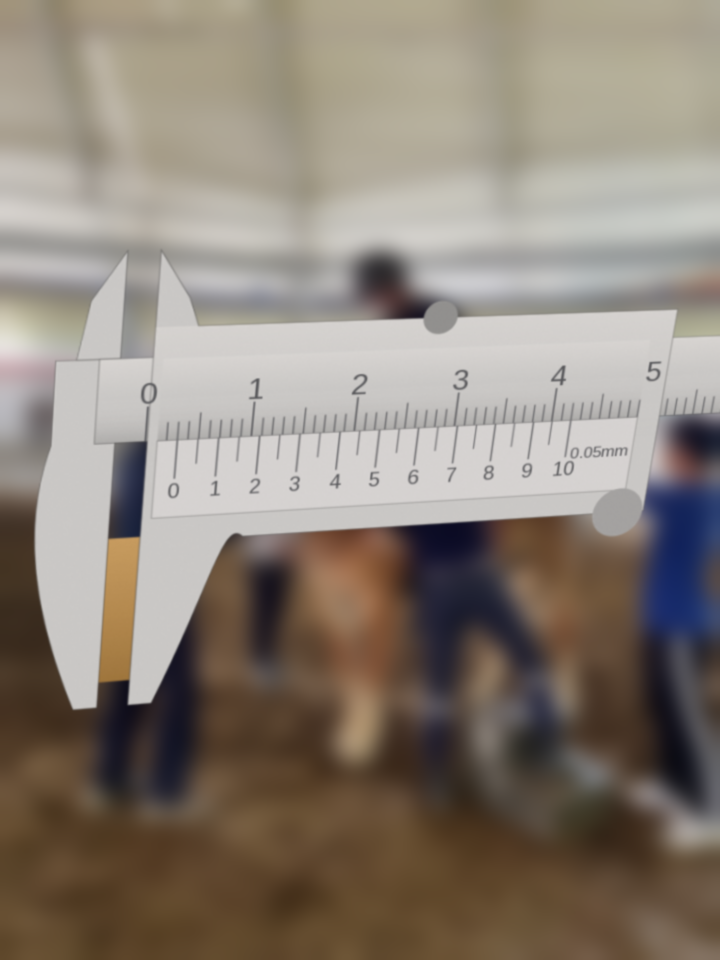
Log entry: 3.0mm
